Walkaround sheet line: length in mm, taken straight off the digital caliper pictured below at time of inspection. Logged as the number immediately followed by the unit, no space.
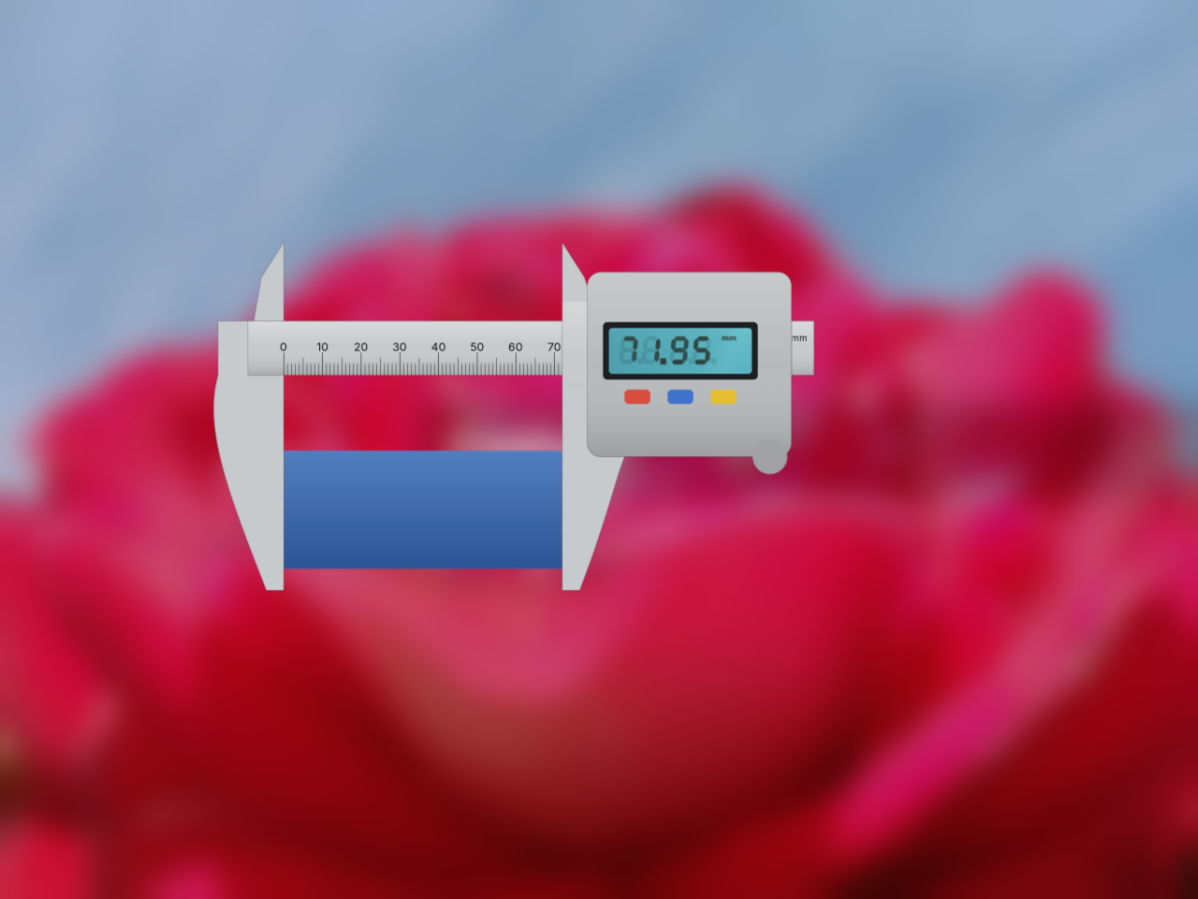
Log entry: 71.95mm
